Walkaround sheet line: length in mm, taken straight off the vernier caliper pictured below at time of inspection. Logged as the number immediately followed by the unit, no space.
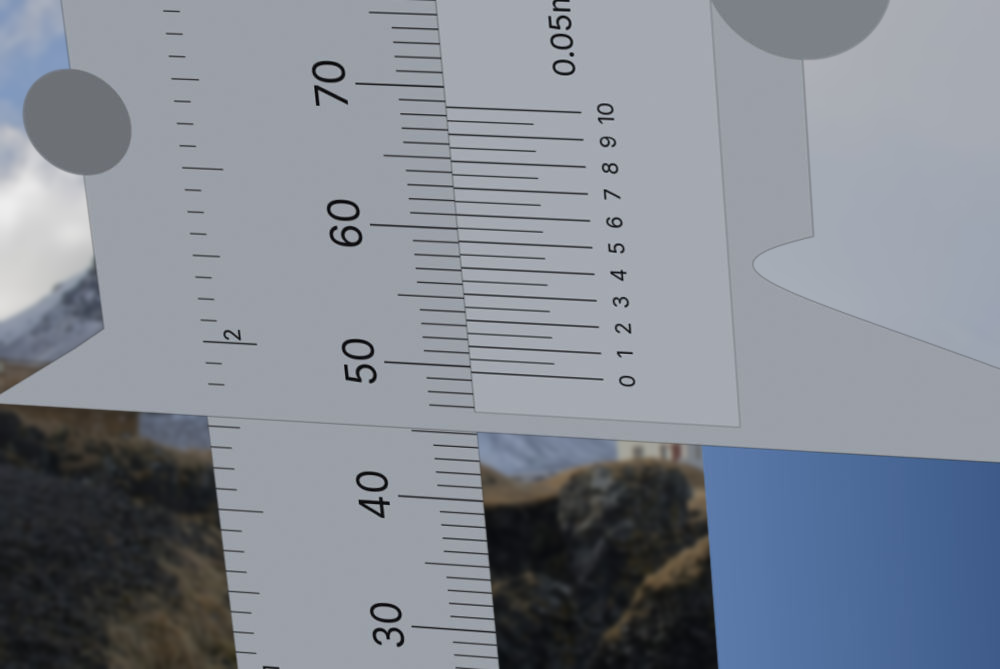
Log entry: 49.6mm
